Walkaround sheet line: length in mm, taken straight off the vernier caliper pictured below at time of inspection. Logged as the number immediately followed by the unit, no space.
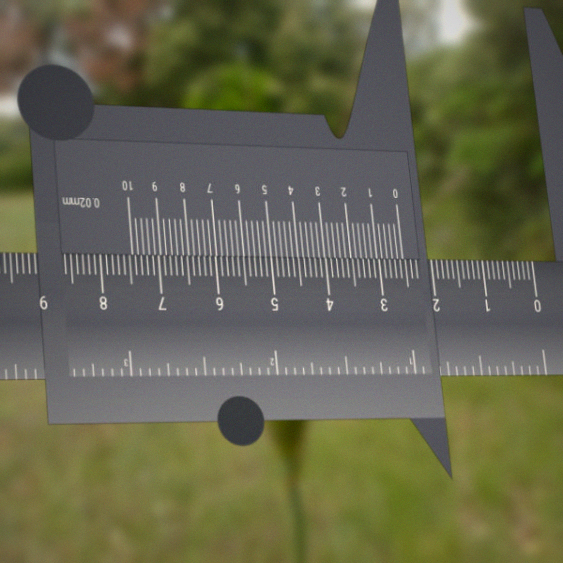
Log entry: 25.5mm
